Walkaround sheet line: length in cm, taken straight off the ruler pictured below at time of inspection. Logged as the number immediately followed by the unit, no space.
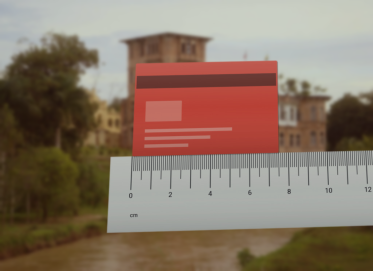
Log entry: 7.5cm
